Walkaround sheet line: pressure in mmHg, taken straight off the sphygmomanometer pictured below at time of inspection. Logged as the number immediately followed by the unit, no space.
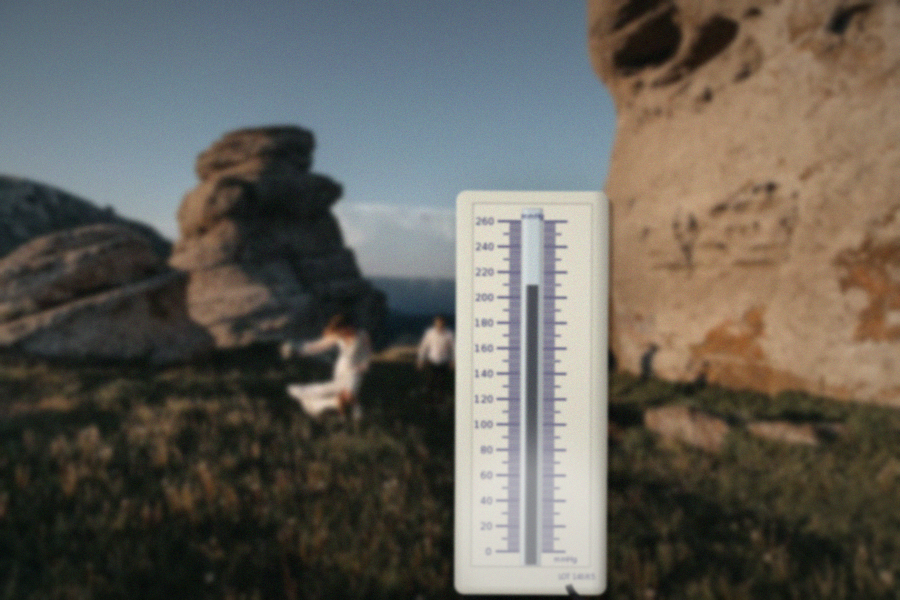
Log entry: 210mmHg
